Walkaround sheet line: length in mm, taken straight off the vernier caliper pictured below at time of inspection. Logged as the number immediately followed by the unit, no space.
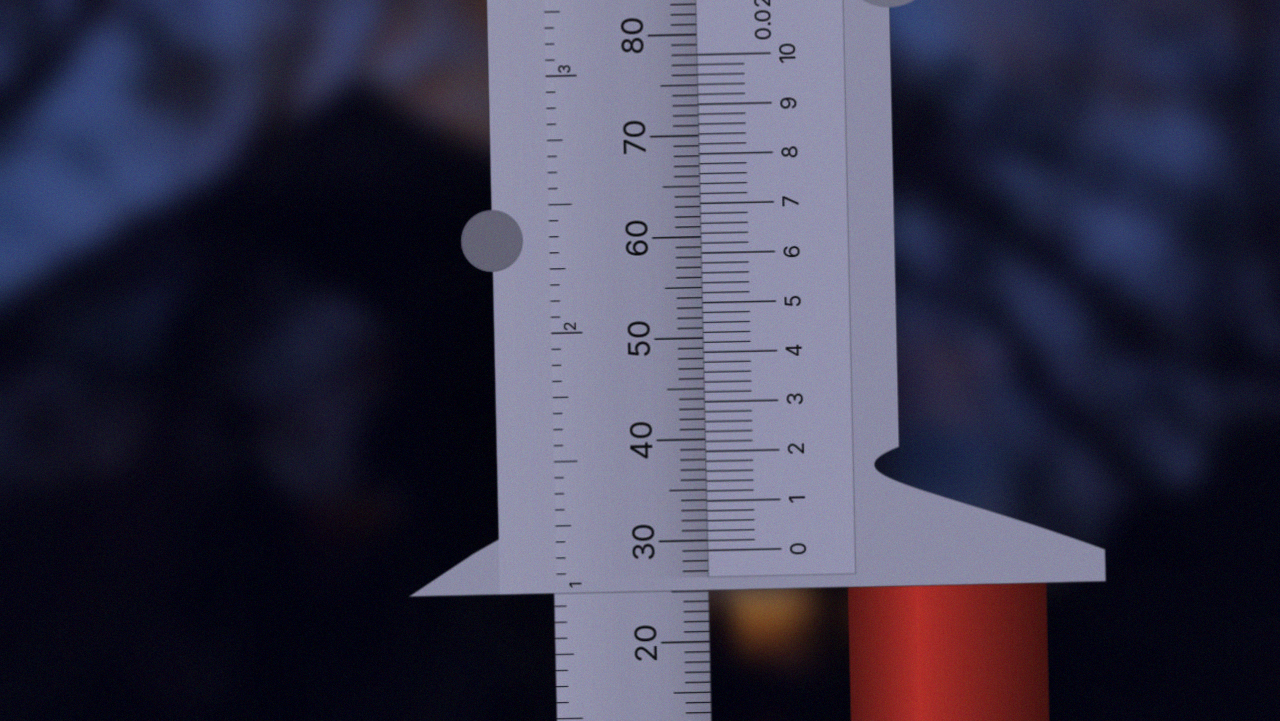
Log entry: 29.0mm
